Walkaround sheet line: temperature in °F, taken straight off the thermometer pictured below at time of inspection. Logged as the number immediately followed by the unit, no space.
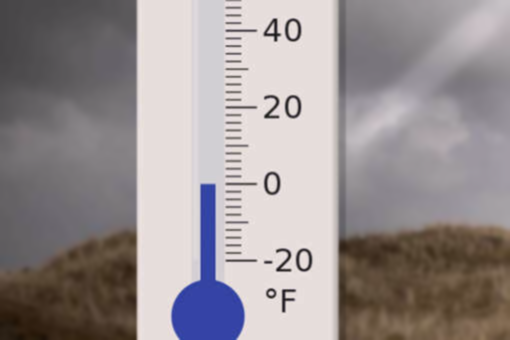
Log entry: 0°F
